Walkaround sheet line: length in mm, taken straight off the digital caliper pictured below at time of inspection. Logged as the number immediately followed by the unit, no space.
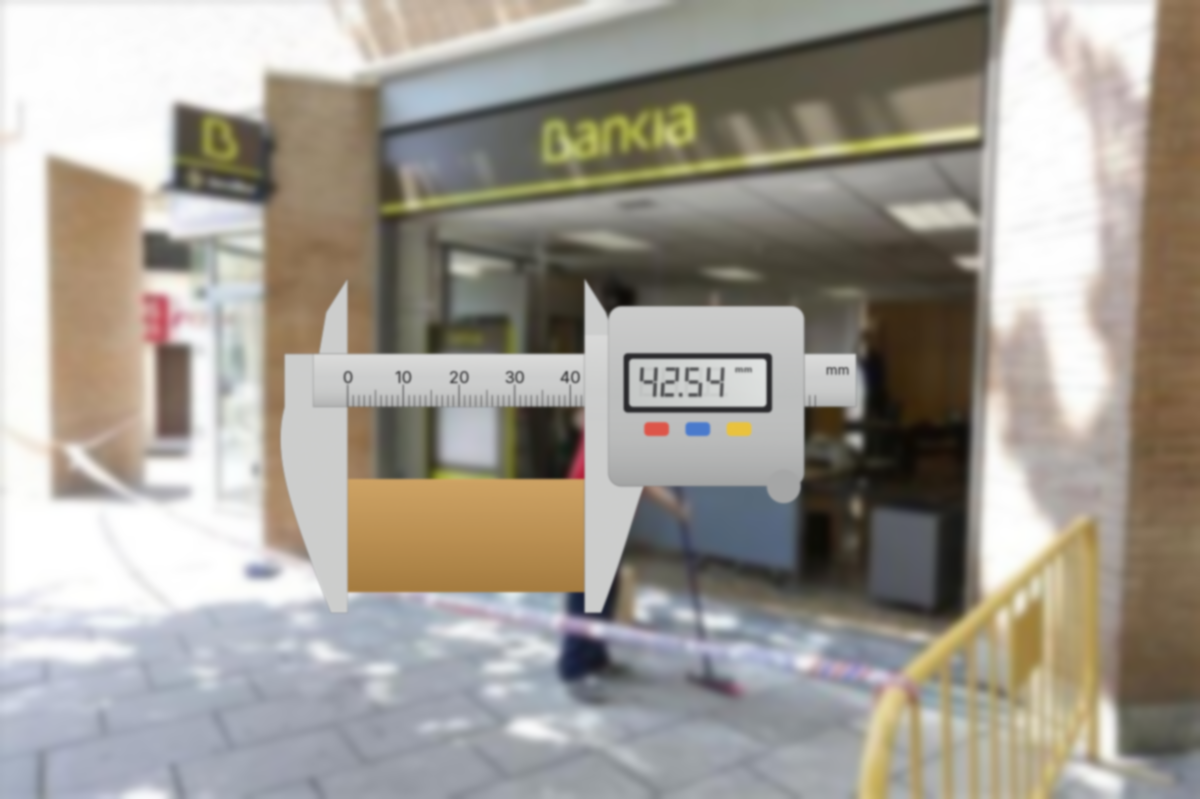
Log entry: 42.54mm
